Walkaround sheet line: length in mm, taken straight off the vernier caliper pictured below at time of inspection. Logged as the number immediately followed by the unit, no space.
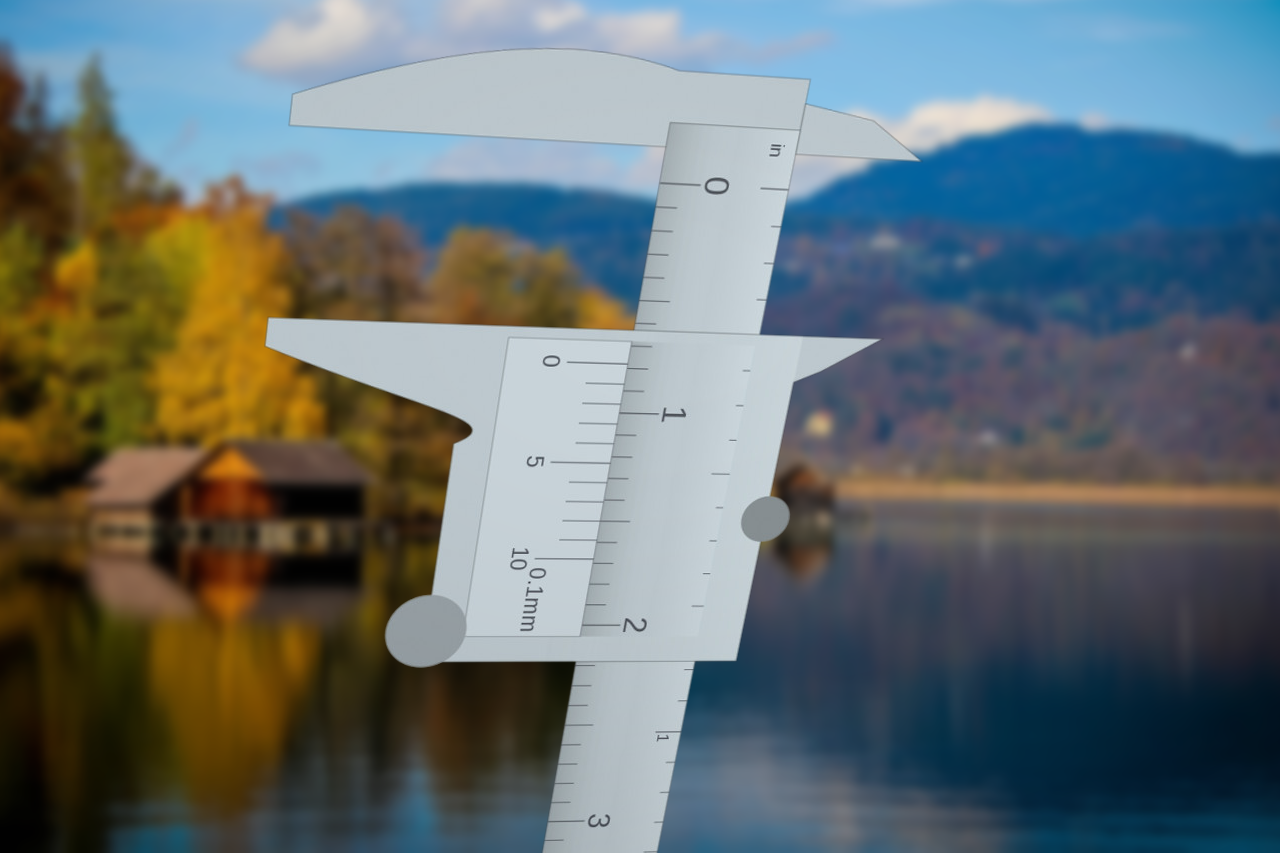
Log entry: 7.8mm
